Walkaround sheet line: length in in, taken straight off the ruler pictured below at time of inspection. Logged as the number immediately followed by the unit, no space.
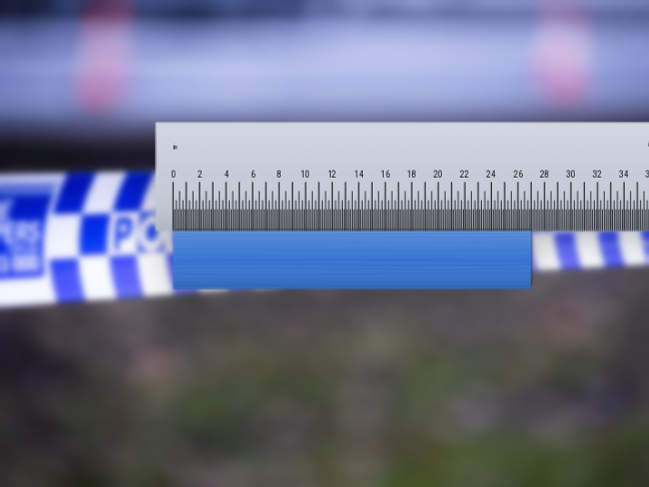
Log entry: 27in
